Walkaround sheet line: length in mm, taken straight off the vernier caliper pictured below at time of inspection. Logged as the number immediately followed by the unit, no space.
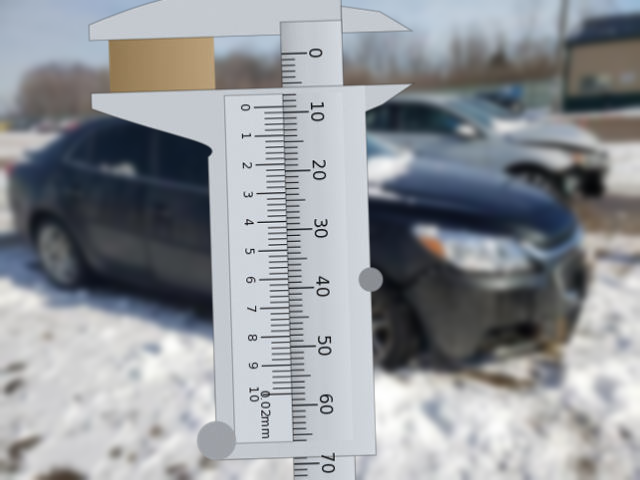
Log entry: 9.0mm
